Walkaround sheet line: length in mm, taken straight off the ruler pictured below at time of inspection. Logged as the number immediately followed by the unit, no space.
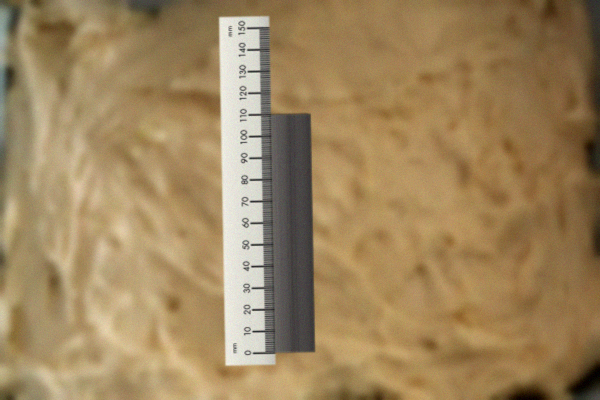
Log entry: 110mm
